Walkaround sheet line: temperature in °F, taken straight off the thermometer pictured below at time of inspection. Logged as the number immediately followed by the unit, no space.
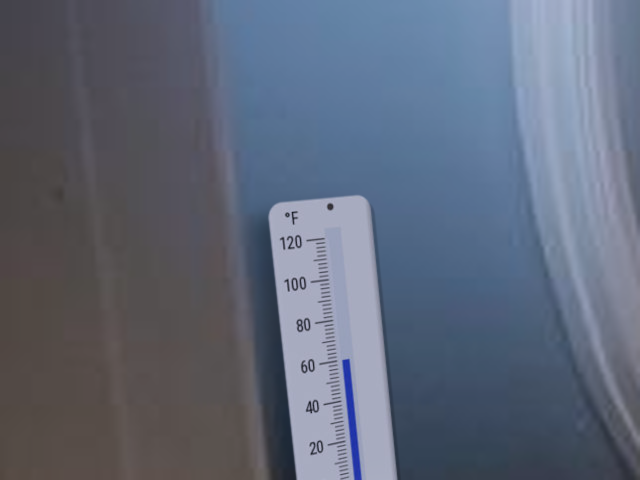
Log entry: 60°F
